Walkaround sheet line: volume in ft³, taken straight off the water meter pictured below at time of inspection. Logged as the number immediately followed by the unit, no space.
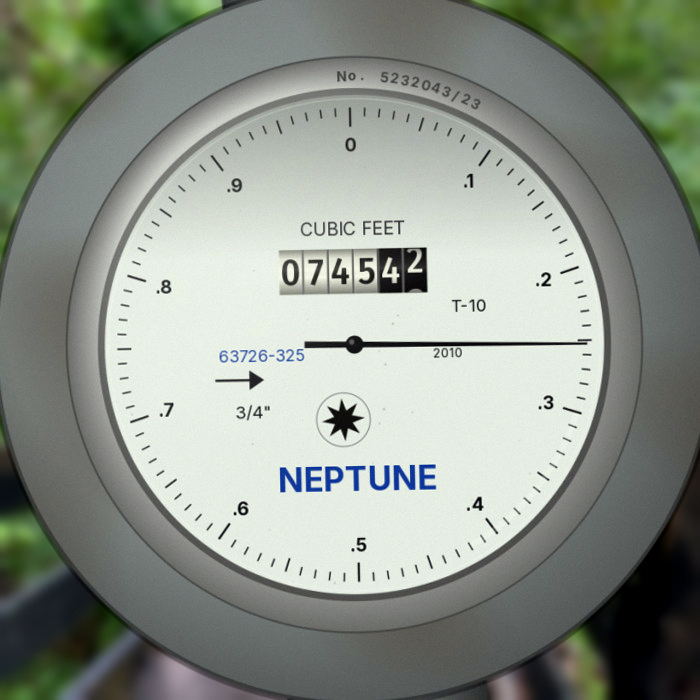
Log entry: 74542.25ft³
